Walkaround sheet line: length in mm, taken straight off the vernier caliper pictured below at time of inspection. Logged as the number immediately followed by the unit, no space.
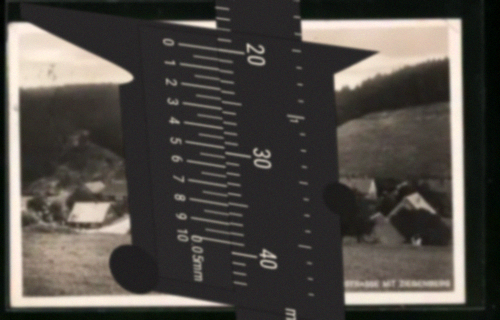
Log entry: 20.0mm
